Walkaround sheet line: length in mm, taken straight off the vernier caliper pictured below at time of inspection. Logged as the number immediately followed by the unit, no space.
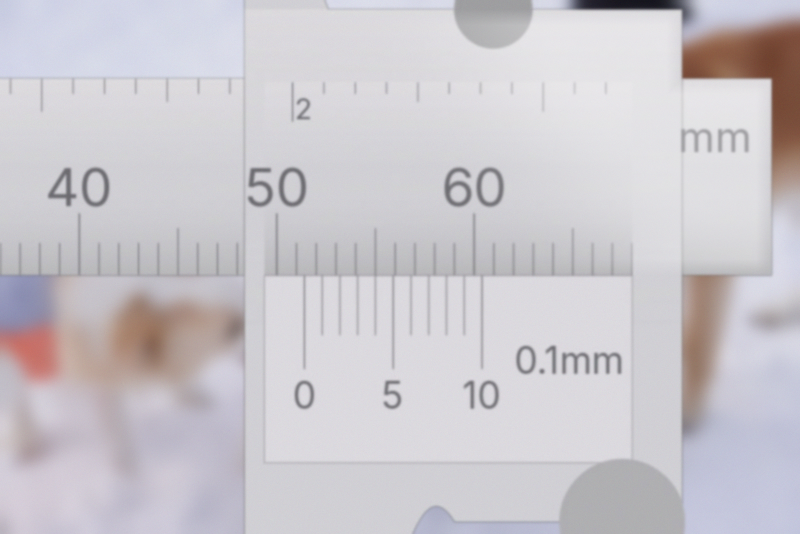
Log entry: 51.4mm
